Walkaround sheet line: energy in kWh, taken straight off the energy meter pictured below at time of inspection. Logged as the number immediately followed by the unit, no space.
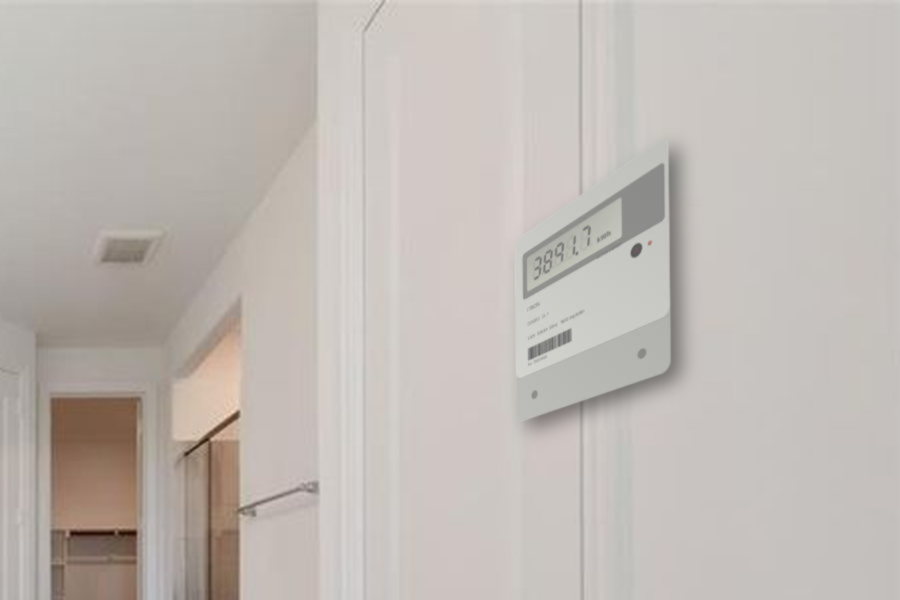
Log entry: 3891.7kWh
